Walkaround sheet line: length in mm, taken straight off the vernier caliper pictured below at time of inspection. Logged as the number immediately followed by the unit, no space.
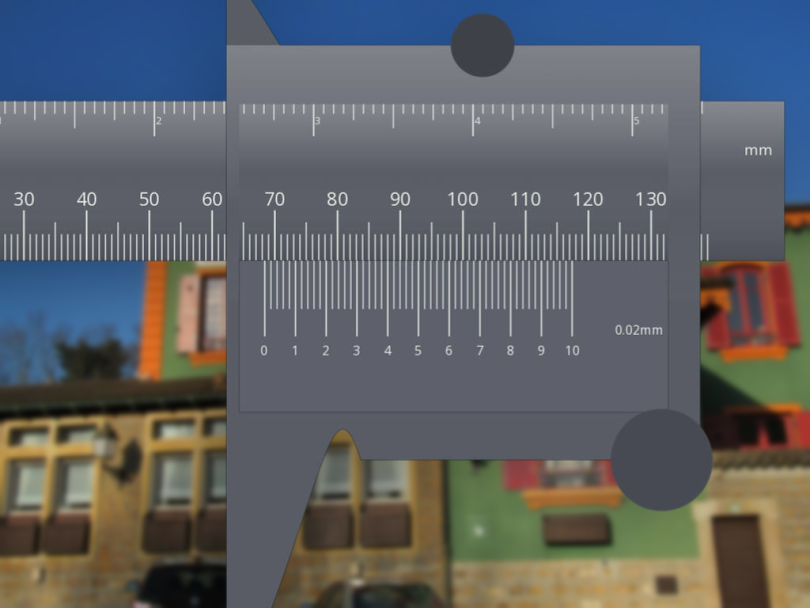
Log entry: 68.4mm
